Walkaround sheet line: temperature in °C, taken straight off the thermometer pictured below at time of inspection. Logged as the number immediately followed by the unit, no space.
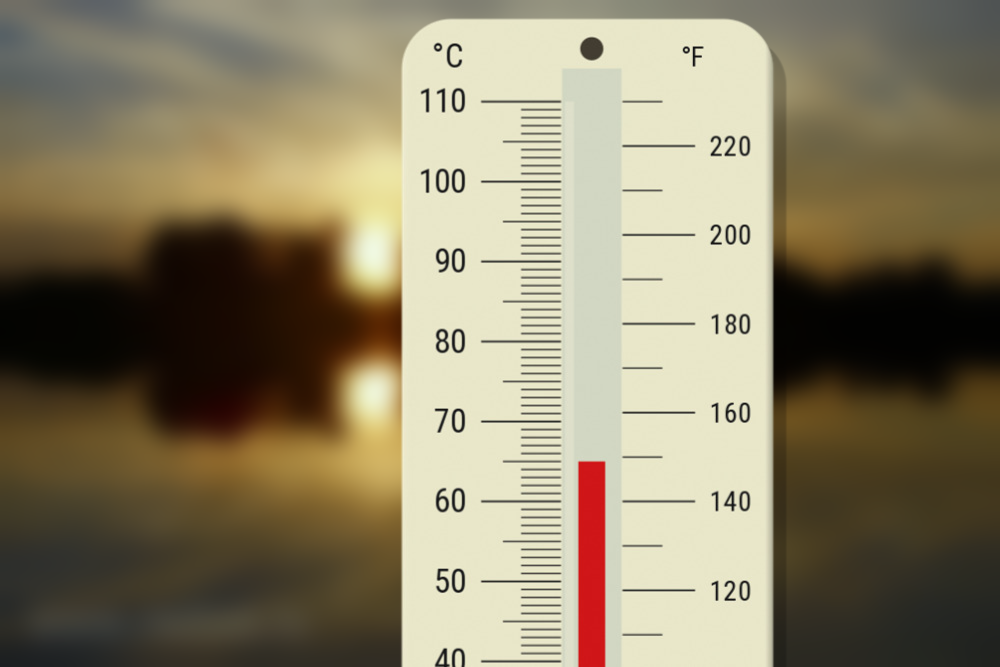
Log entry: 65°C
